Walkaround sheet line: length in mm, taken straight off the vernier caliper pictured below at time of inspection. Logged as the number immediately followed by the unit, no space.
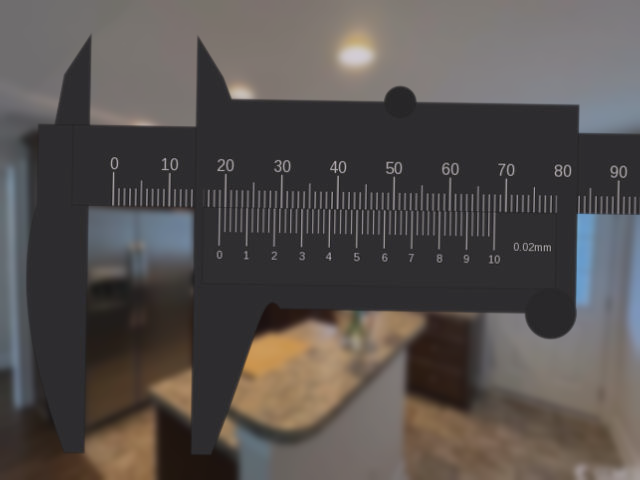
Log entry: 19.0mm
